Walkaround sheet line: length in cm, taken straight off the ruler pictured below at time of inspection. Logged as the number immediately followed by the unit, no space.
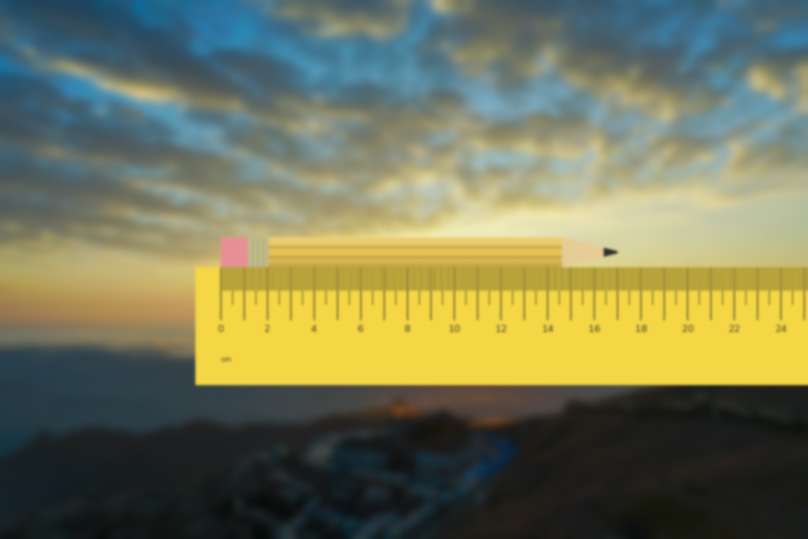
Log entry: 17cm
